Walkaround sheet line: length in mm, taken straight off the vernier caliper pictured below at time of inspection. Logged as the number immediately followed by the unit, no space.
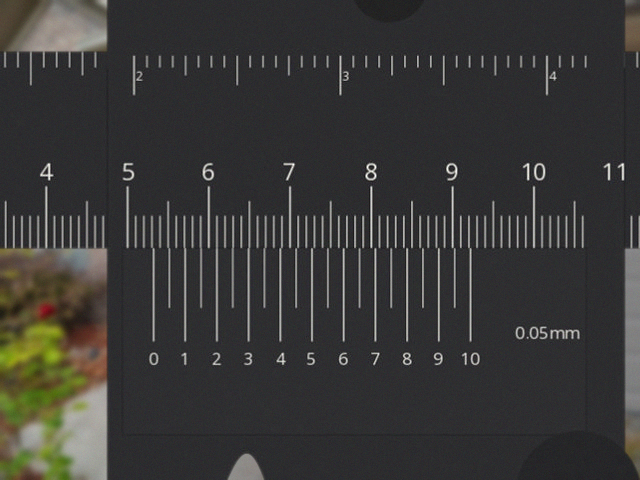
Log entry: 53.2mm
